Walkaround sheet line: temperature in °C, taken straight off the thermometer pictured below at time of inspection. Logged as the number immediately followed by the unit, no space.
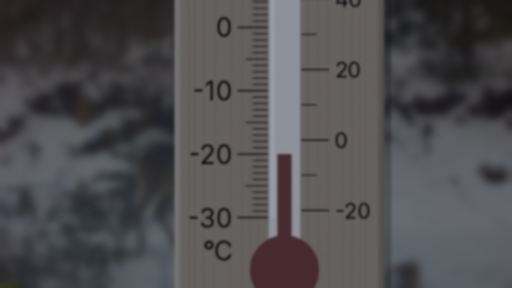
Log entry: -20°C
